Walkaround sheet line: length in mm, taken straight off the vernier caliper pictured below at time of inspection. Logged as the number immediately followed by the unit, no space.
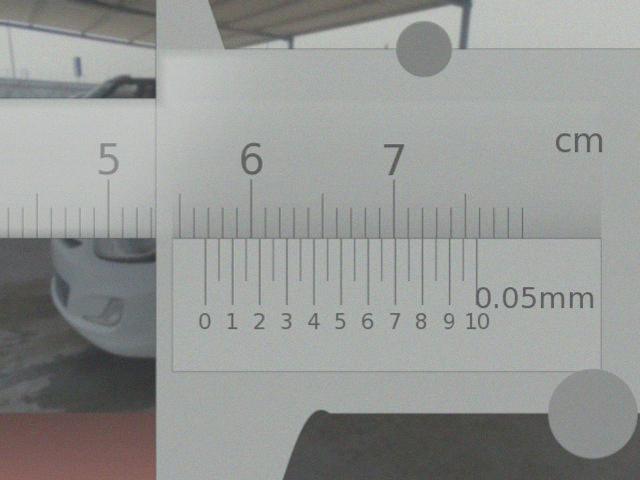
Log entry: 56.8mm
